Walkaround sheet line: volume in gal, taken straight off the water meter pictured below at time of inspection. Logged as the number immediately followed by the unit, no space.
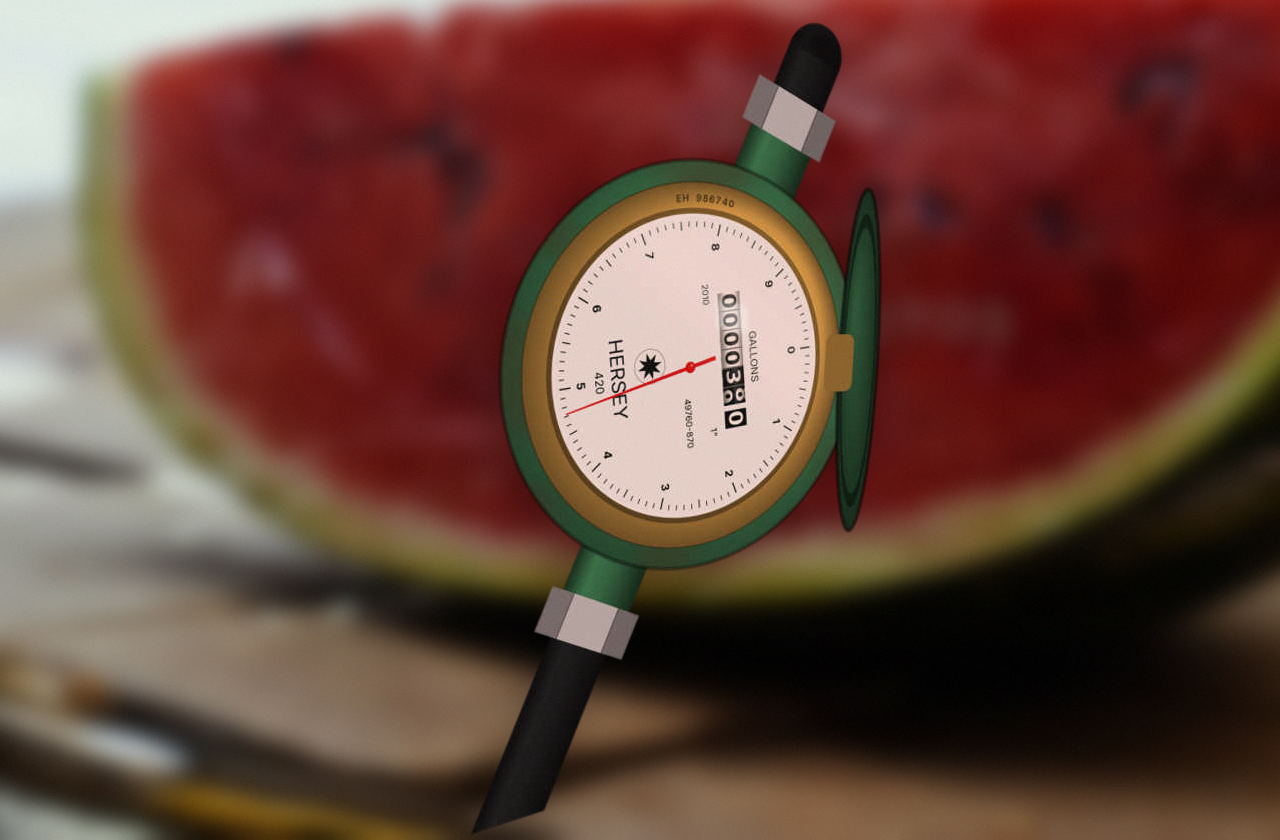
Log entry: 384.7gal
